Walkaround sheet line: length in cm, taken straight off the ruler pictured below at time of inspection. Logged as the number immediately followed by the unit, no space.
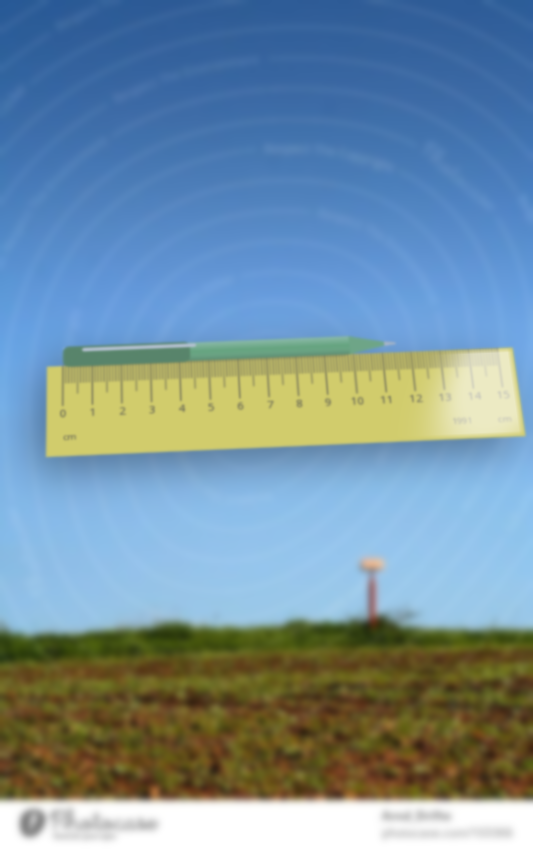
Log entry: 11.5cm
